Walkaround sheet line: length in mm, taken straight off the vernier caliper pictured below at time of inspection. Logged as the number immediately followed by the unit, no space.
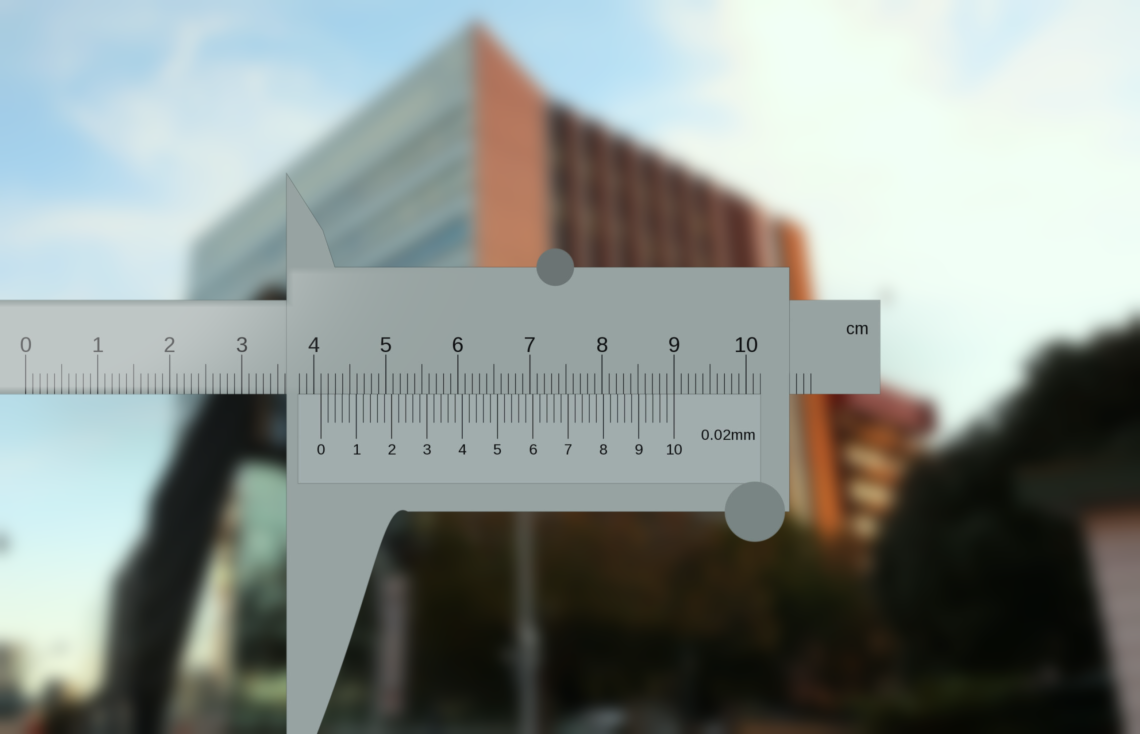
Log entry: 41.0mm
